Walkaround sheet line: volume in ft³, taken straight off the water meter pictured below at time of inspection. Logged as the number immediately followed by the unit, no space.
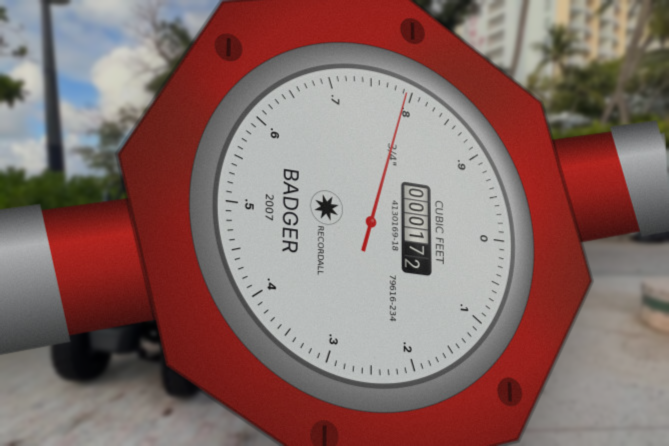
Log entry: 171.79ft³
